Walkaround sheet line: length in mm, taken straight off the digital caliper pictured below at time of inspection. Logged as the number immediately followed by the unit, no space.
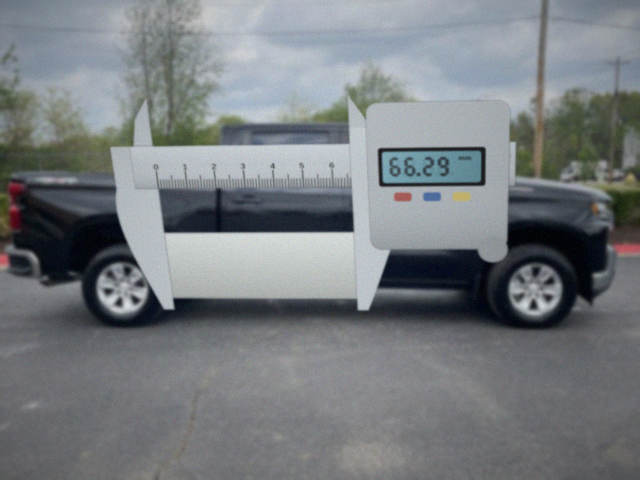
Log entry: 66.29mm
